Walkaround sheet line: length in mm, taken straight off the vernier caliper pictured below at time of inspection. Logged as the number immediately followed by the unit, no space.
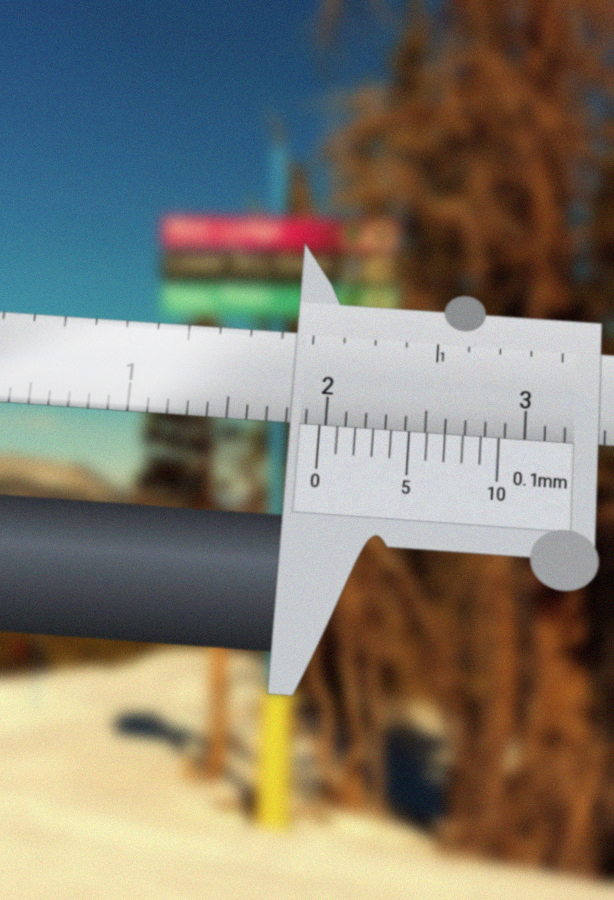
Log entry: 19.7mm
